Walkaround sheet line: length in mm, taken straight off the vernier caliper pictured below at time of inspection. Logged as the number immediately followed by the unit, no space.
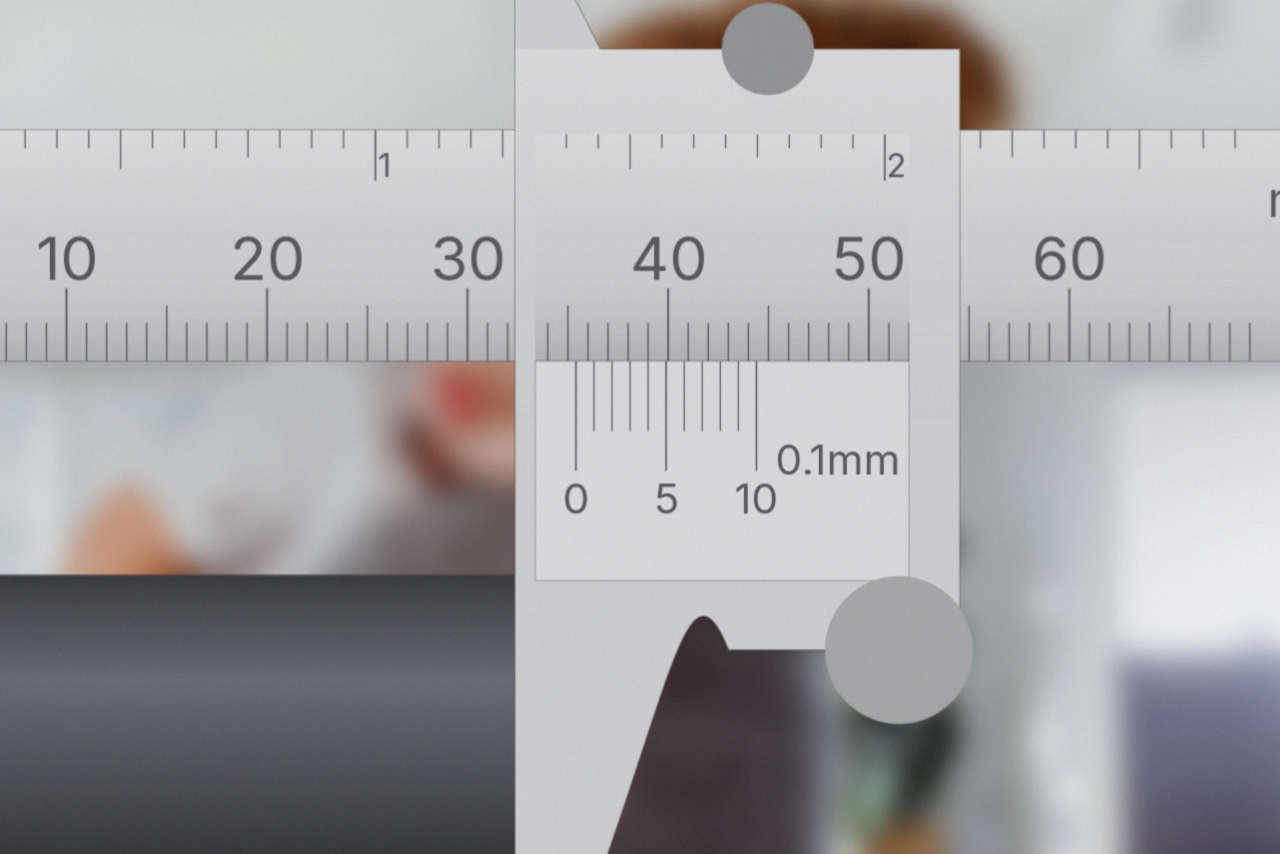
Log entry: 35.4mm
